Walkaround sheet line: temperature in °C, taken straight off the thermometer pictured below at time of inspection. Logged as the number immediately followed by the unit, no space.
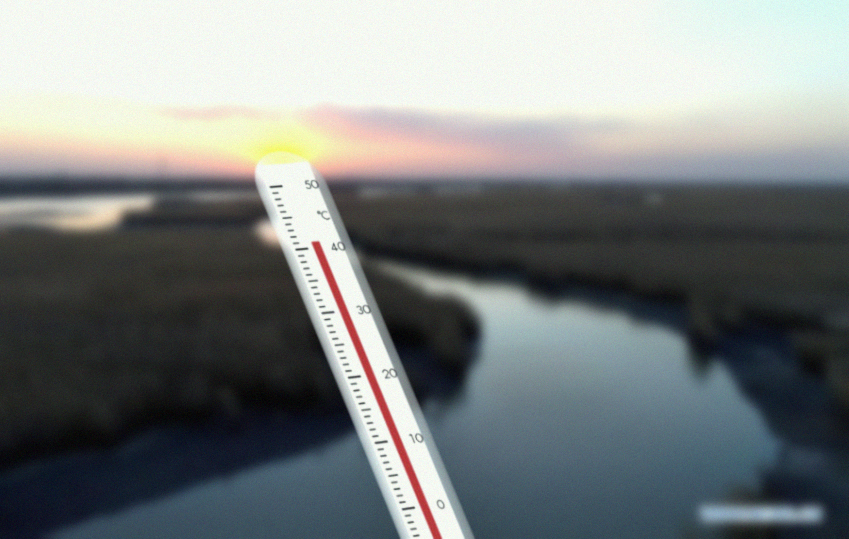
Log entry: 41°C
